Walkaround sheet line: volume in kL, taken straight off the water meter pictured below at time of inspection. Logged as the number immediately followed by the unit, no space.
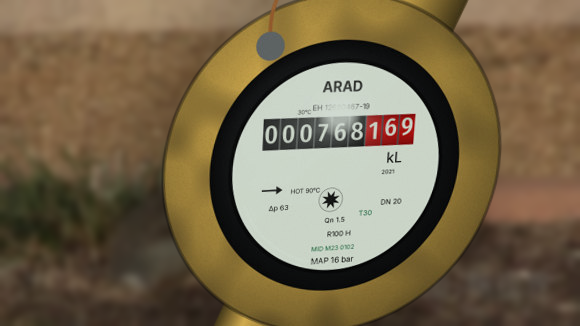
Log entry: 768.169kL
